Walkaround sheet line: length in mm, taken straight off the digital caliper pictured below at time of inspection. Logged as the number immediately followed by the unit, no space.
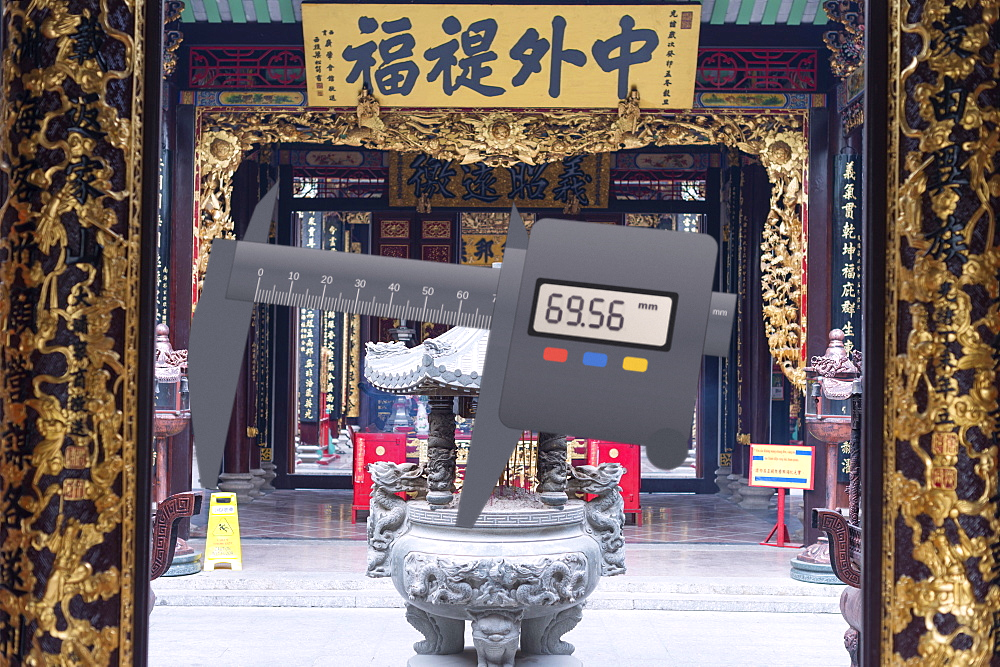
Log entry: 69.56mm
